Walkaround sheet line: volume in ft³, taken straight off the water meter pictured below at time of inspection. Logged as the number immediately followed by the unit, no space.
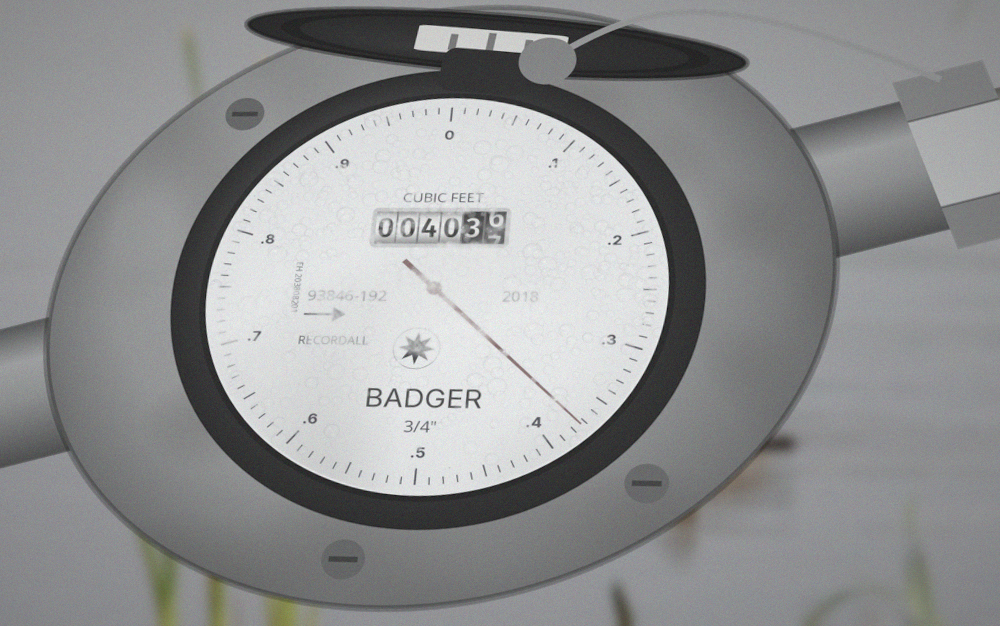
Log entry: 4036.37ft³
